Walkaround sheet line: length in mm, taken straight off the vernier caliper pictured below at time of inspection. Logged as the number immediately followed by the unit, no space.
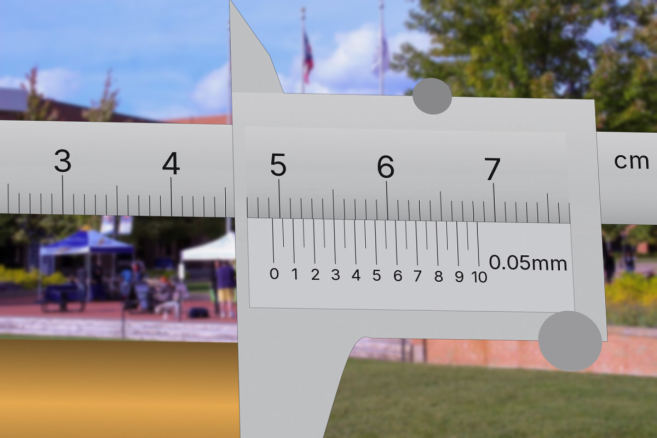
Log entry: 49.3mm
